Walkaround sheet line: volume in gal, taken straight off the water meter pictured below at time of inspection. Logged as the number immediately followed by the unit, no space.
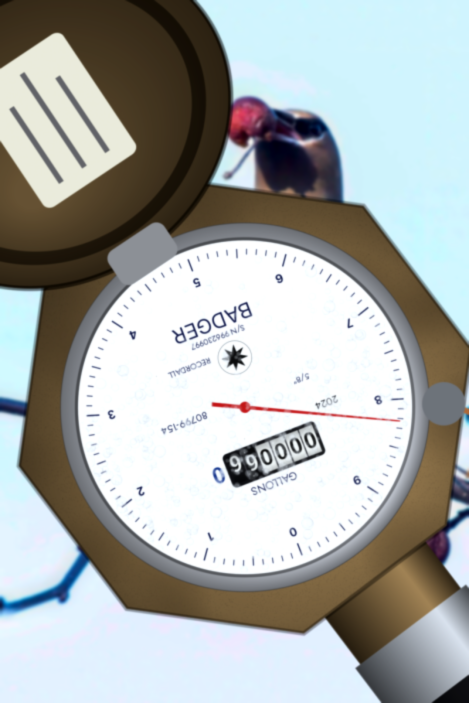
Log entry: 658.2gal
